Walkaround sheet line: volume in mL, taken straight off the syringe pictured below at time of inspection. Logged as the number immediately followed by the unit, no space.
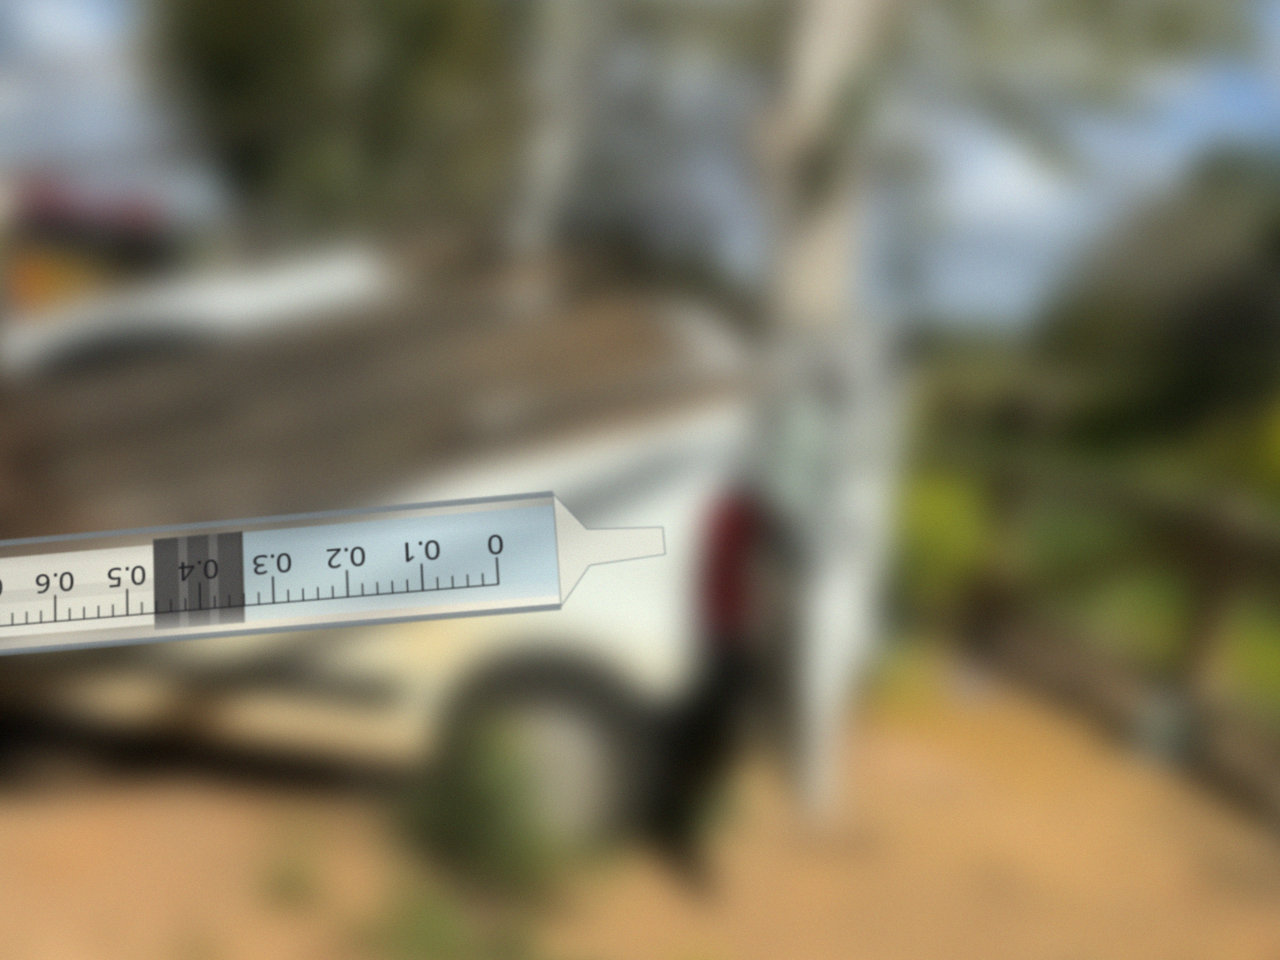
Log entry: 0.34mL
